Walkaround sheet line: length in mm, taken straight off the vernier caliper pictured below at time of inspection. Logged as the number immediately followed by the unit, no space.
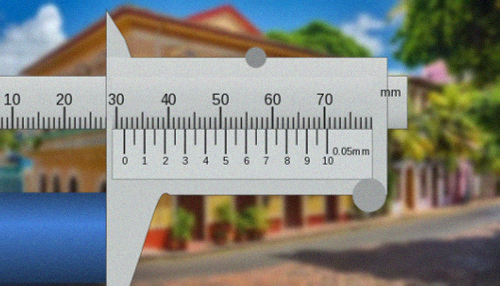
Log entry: 31.5mm
